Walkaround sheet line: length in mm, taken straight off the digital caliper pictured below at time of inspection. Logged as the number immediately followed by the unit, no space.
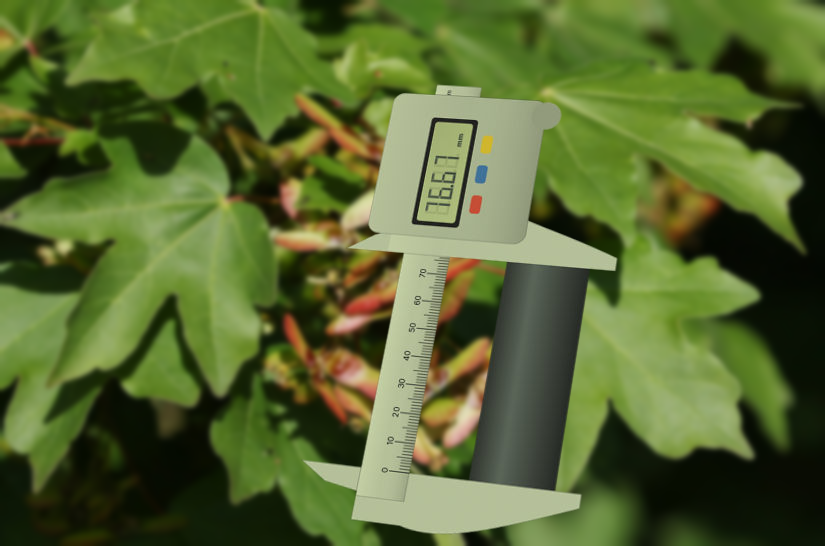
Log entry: 76.67mm
